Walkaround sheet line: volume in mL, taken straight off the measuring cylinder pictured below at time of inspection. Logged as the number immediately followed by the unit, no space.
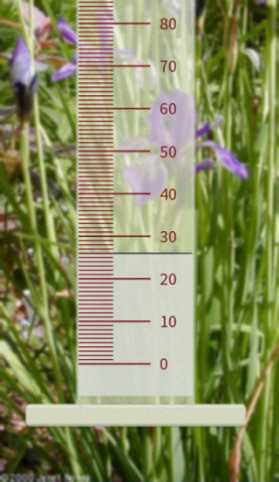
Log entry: 26mL
